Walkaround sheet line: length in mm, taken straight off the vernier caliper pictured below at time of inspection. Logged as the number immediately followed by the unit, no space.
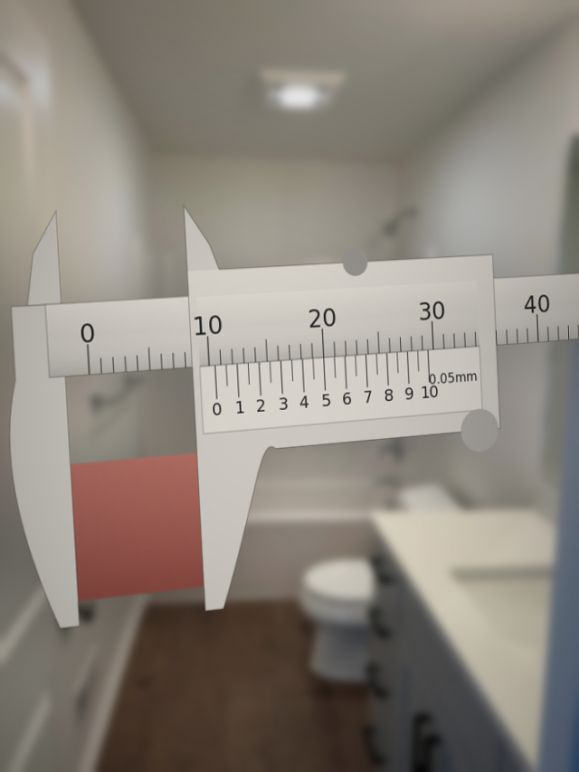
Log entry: 10.5mm
